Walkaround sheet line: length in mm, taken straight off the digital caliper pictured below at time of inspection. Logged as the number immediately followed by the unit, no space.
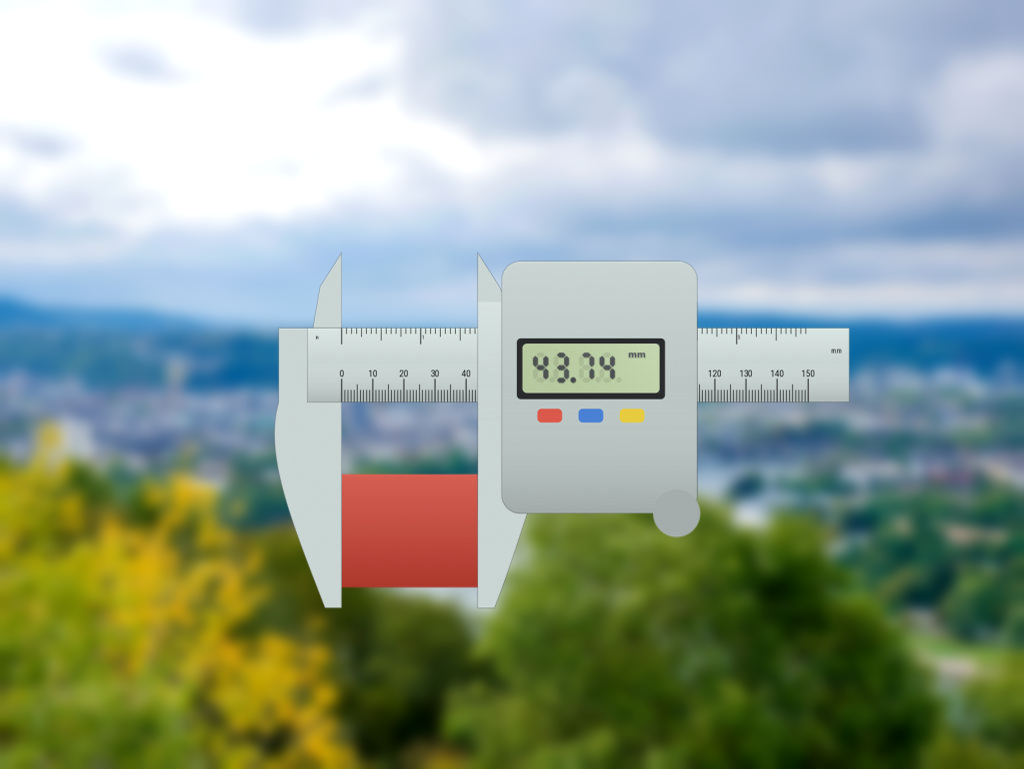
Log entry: 43.74mm
